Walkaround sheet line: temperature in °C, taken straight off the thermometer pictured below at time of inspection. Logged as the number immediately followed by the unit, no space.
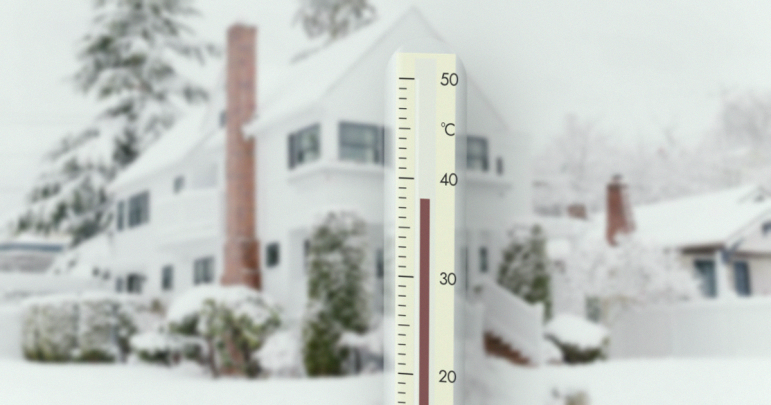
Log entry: 38°C
